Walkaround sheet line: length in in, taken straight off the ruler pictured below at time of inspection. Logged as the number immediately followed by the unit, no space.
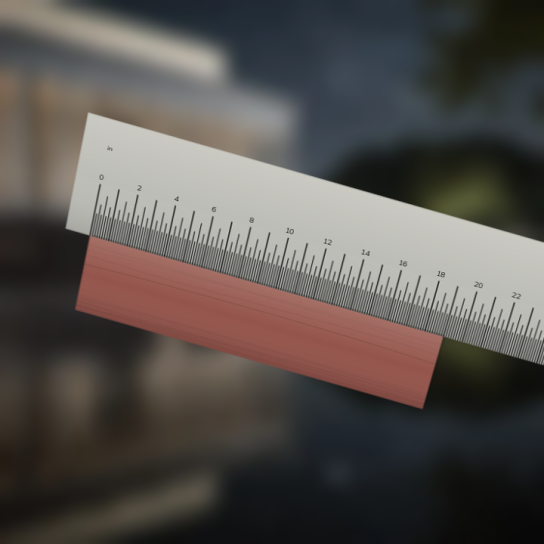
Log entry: 19in
